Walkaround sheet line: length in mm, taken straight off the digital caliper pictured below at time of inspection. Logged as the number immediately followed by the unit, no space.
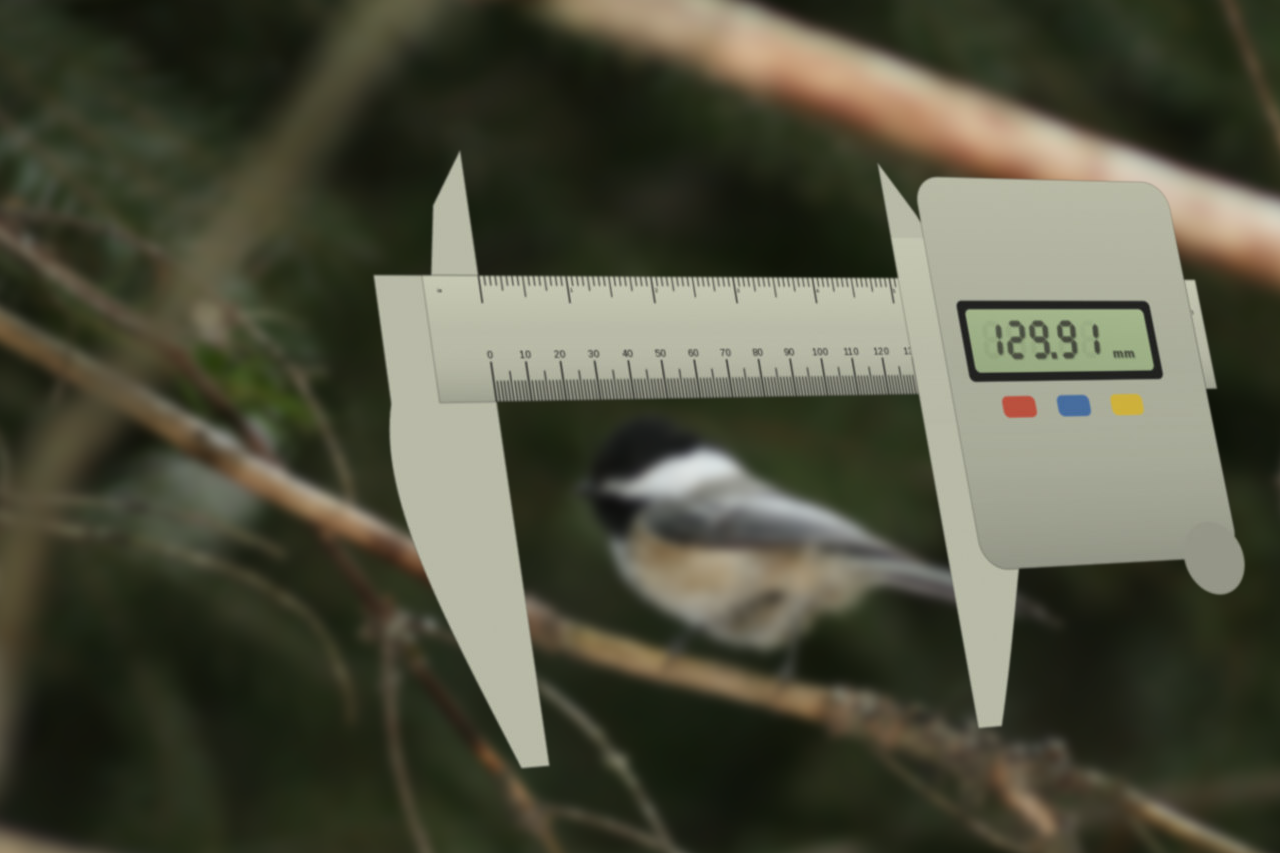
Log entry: 129.91mm
